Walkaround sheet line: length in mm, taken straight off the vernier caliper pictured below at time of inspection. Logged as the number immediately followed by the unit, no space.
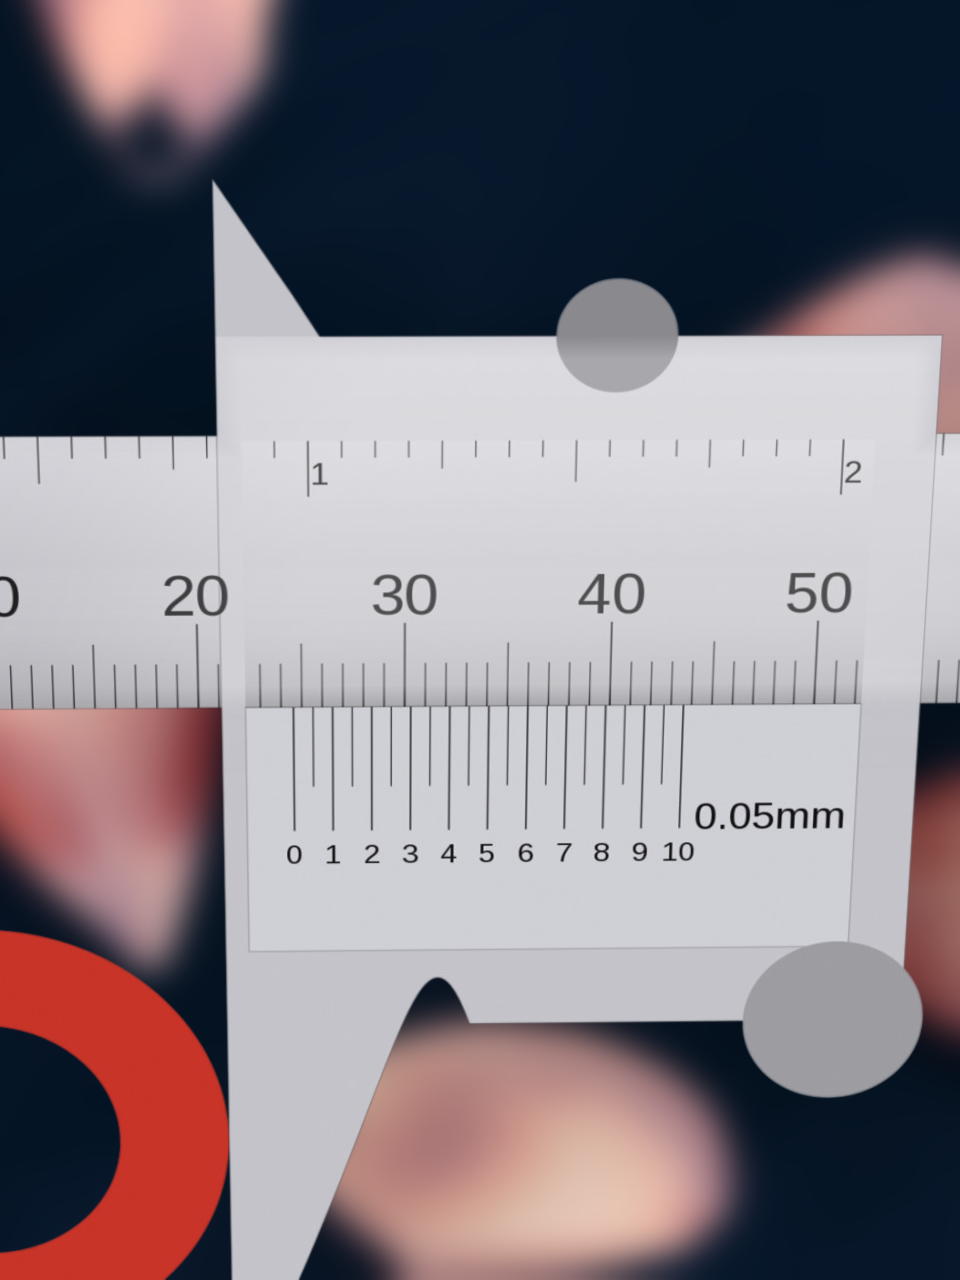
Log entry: 24.6mm
